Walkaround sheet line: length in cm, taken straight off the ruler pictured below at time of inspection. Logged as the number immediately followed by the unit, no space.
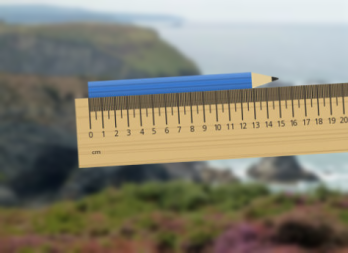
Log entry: 15cm
